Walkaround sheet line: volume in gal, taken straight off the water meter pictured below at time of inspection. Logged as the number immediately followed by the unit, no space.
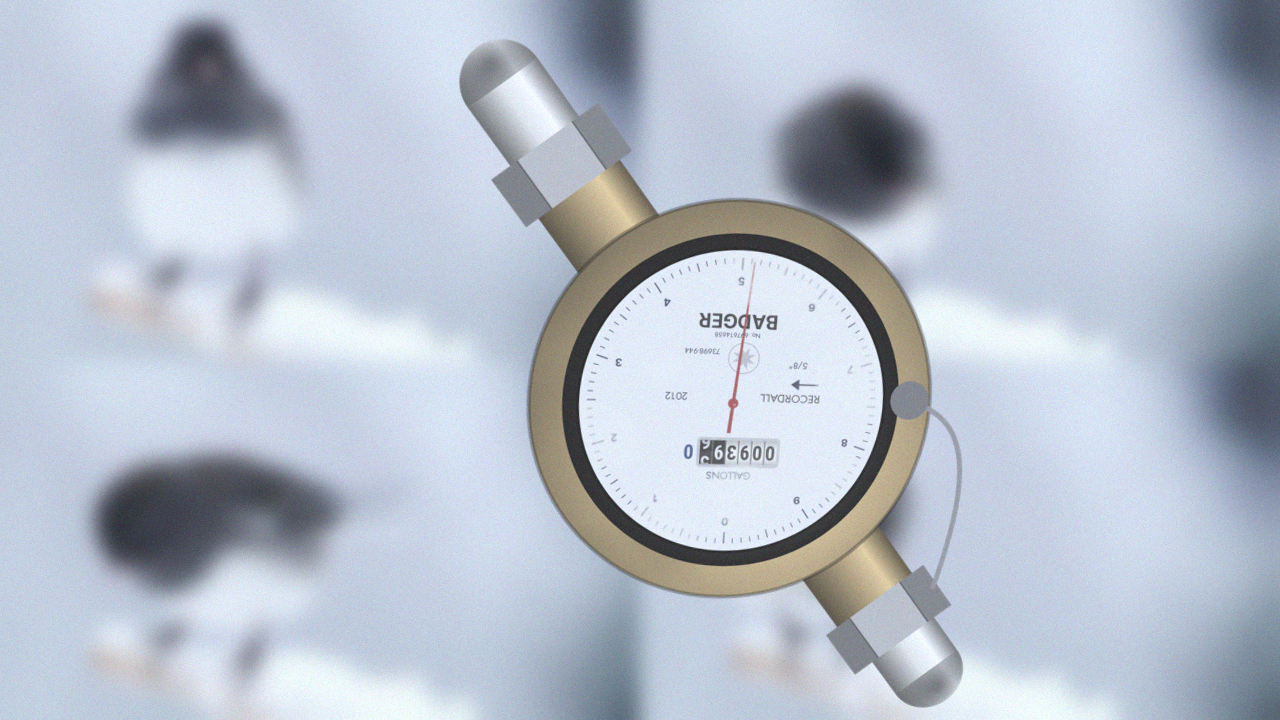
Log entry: 93955.1gal
